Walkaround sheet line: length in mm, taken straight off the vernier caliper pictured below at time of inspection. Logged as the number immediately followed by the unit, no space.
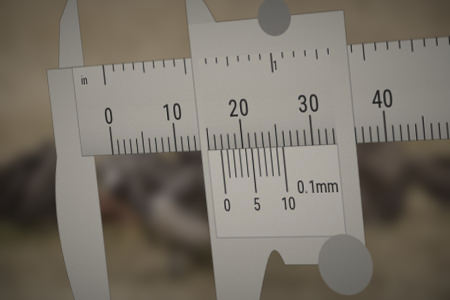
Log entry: 16.8mm
